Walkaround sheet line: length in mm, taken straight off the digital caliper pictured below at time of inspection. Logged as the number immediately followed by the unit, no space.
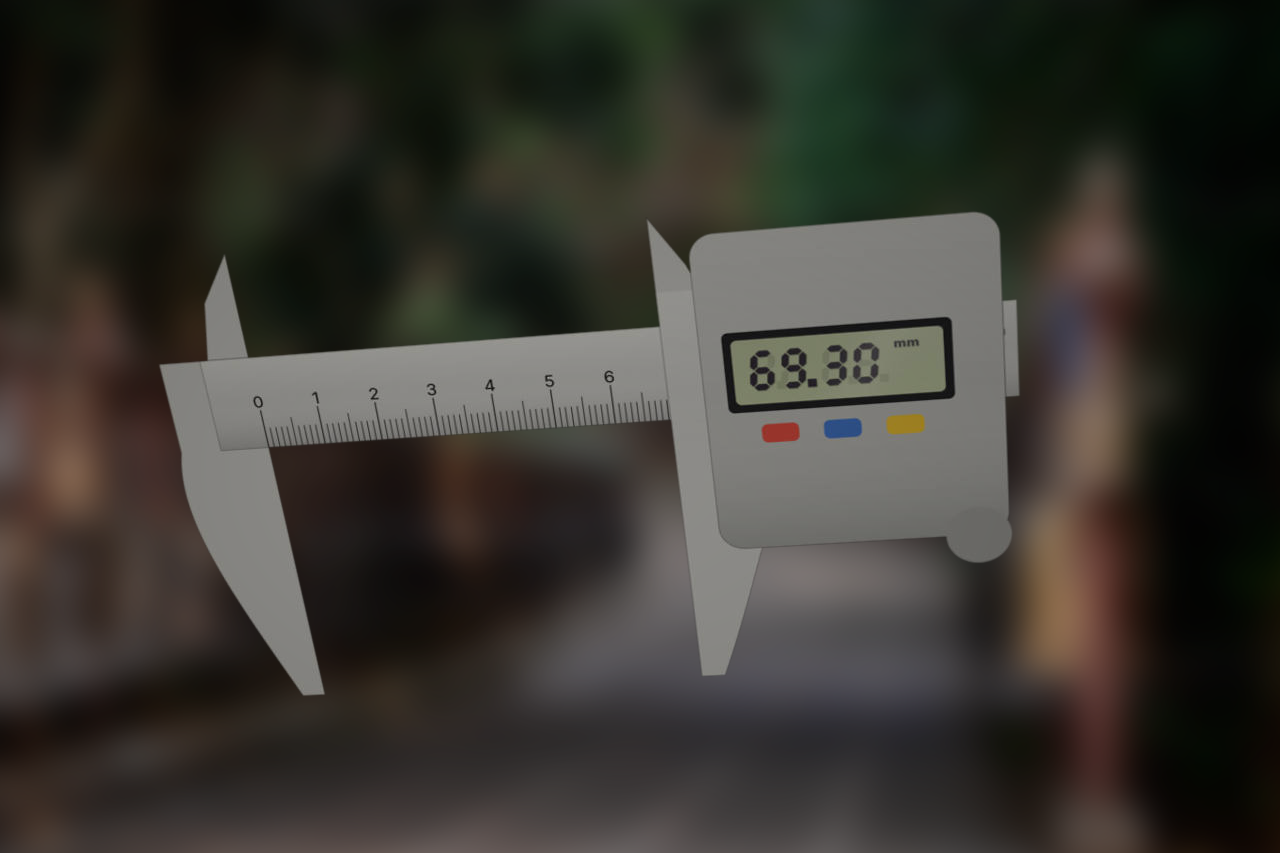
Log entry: 69.30mm
